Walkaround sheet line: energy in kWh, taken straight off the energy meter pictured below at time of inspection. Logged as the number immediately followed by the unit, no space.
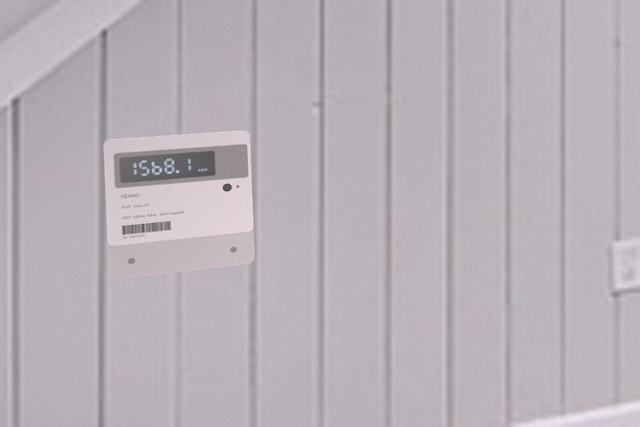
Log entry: 1568.1kWh
